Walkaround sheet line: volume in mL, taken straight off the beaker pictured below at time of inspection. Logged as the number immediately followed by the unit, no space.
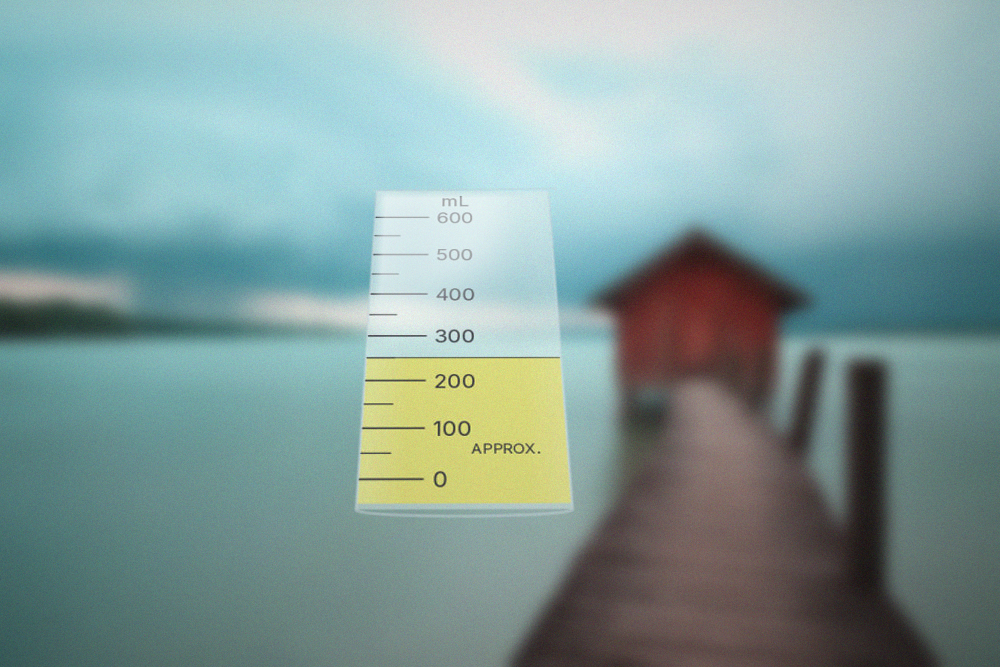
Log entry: 250mL
